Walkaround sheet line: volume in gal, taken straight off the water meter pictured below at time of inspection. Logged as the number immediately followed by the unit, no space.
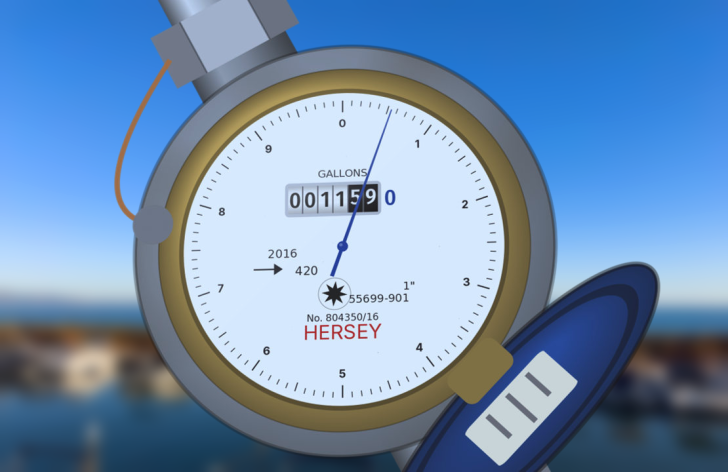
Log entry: 11590.5gal
